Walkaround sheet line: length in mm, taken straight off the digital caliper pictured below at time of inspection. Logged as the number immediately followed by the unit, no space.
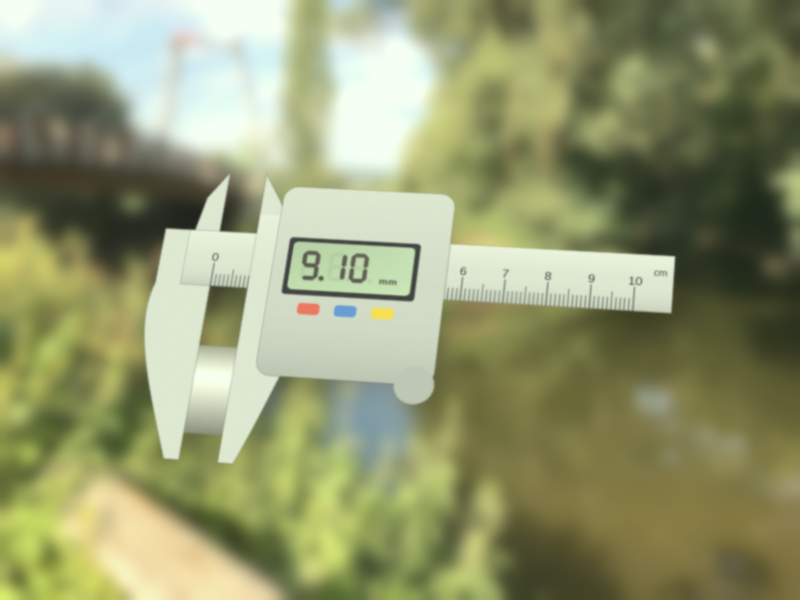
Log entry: 9.10mm
